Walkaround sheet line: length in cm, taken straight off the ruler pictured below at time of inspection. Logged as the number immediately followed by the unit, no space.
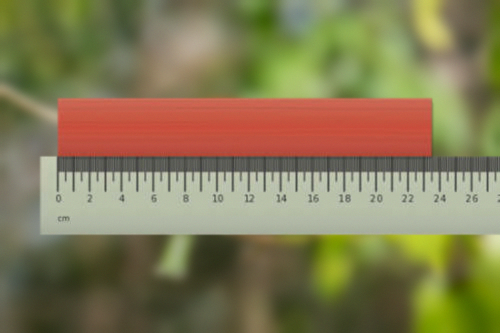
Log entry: 23.5cm
